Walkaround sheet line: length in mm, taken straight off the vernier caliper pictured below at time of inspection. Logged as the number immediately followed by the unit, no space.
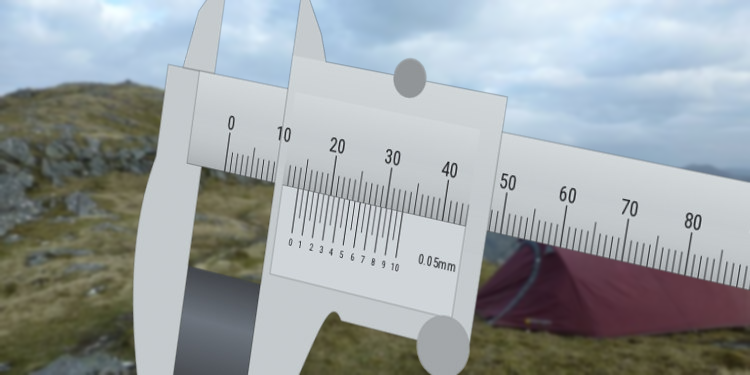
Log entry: 14.0mm
